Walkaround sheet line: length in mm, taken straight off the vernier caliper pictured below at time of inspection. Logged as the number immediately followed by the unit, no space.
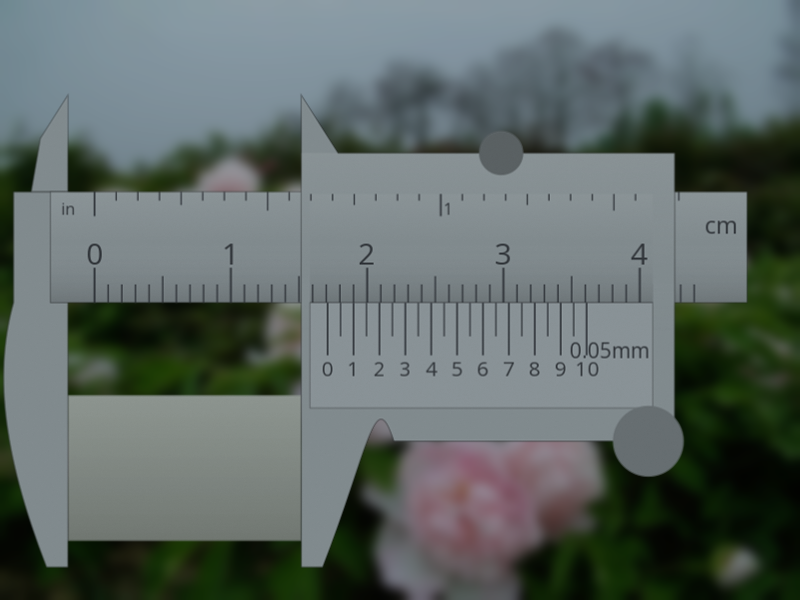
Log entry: 17.1mm
